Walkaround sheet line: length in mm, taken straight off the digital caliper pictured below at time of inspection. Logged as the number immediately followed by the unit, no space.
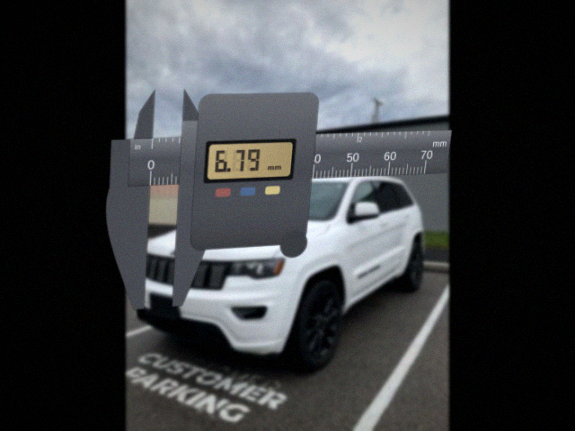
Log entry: 6.79mm
